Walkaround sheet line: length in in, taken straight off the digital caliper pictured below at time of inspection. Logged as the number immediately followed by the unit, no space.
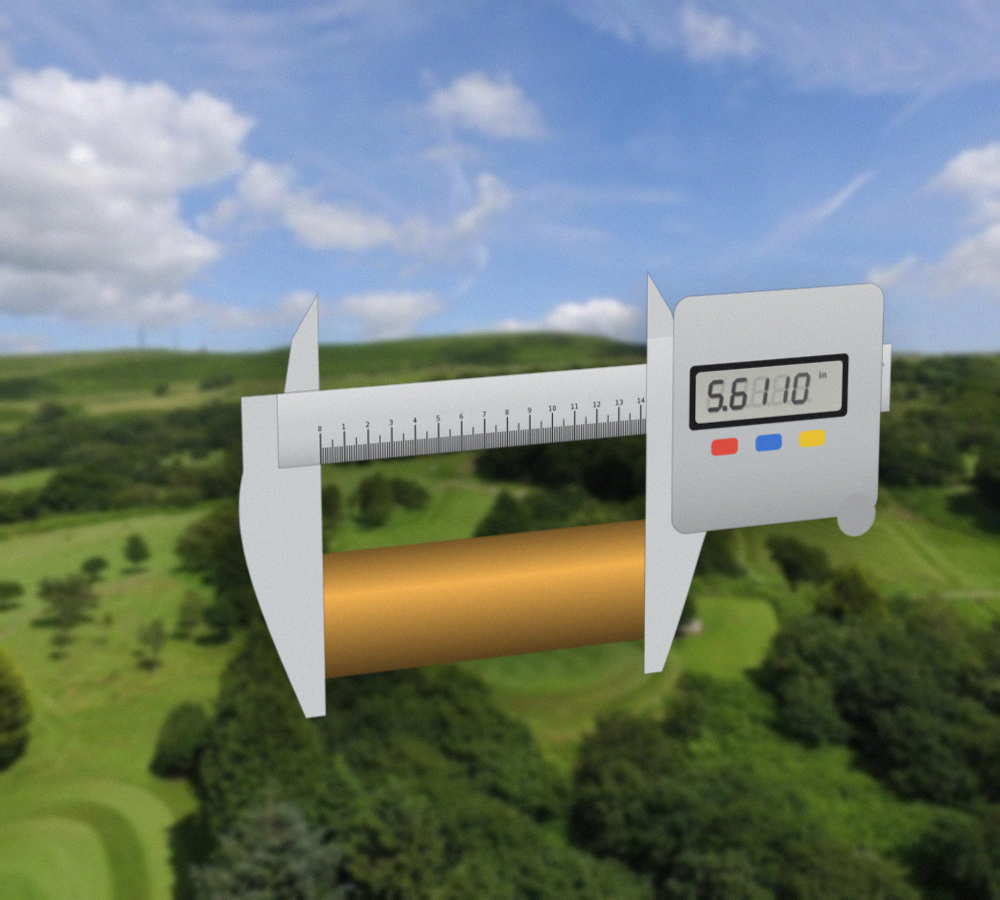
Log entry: 5.6110in
